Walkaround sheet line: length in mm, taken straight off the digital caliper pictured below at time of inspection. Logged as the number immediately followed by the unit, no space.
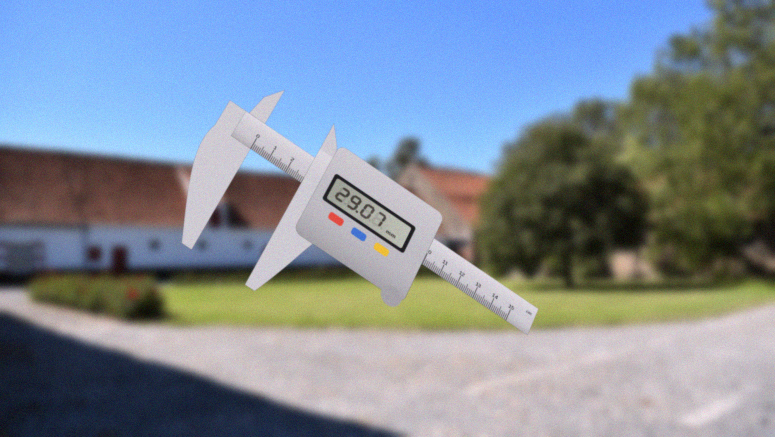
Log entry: 29.07mm
